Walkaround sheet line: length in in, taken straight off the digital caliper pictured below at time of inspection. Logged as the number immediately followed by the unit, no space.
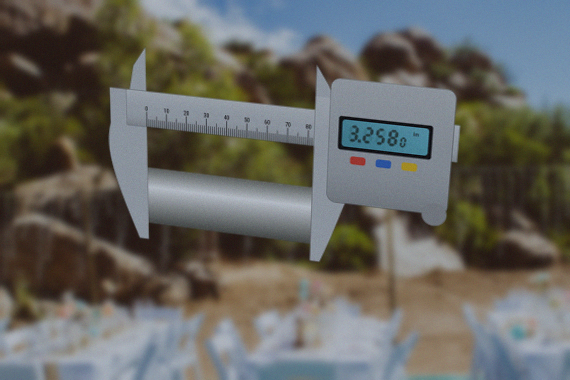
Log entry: 3.2580in
